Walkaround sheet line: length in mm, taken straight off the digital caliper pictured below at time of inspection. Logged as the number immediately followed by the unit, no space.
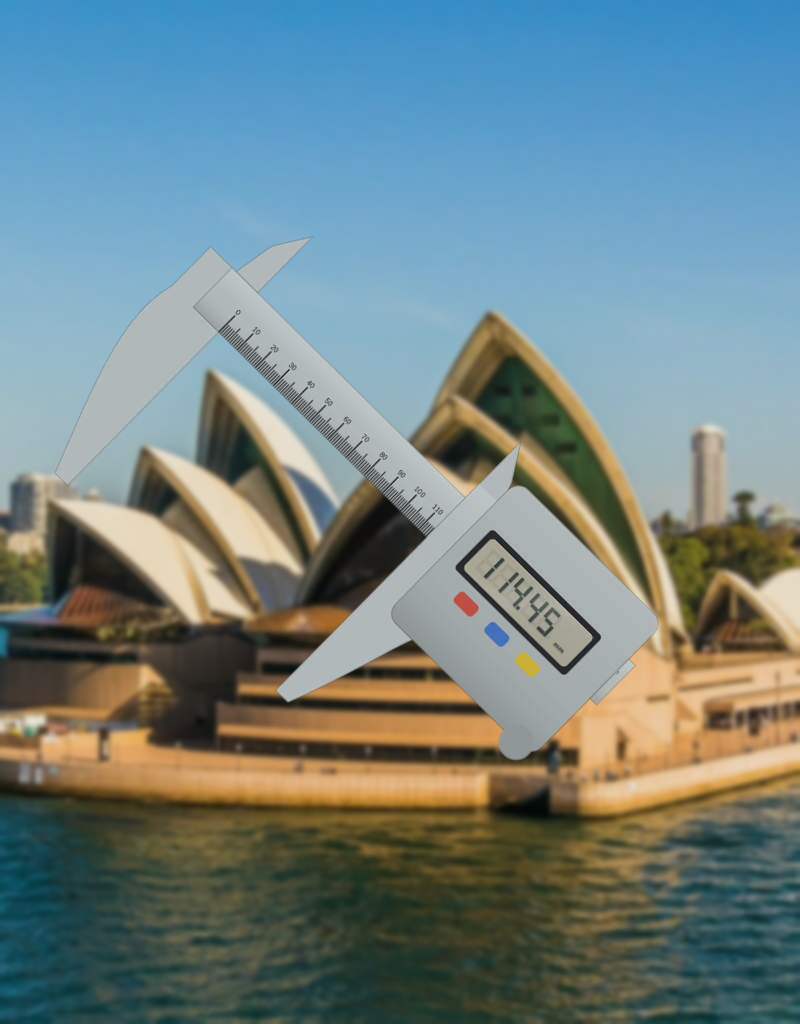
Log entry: 114.45mm
